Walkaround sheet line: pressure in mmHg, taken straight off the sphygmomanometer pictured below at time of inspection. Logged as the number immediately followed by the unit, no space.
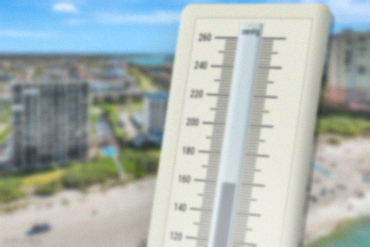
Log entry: 160mmHg
